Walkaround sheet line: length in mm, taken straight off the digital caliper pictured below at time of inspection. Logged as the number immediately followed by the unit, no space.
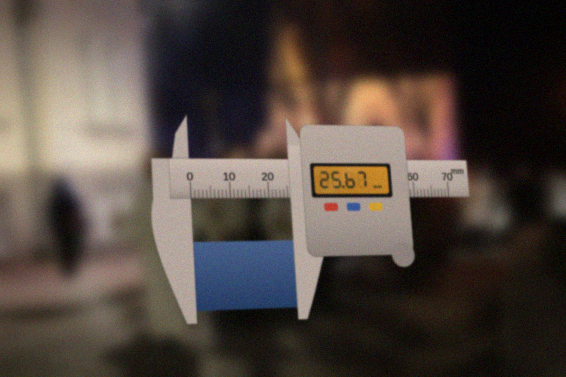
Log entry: 25.67mm
